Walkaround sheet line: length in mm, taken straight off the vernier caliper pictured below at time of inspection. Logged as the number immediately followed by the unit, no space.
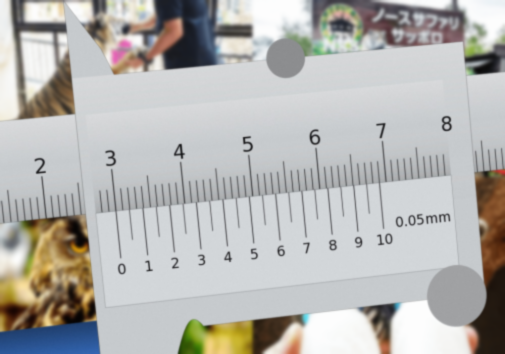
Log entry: 30.0mm
